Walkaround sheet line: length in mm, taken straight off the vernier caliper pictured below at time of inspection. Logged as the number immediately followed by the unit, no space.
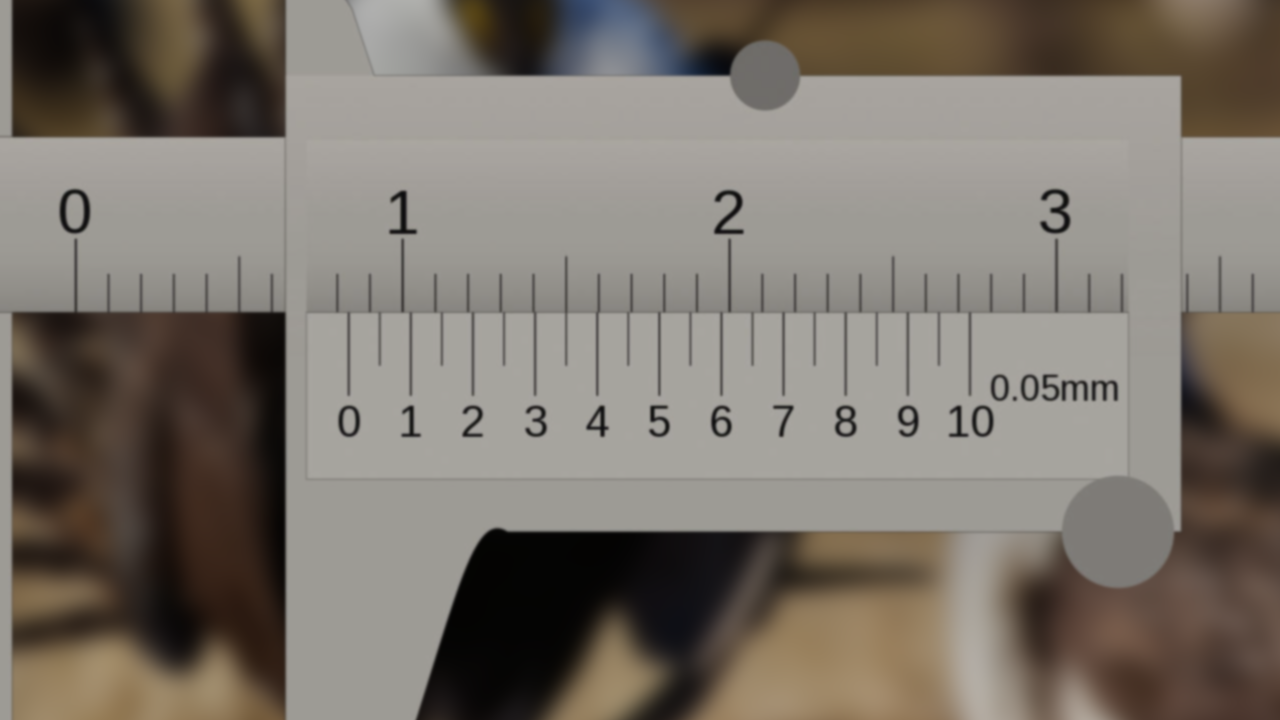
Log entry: 8.35mm
